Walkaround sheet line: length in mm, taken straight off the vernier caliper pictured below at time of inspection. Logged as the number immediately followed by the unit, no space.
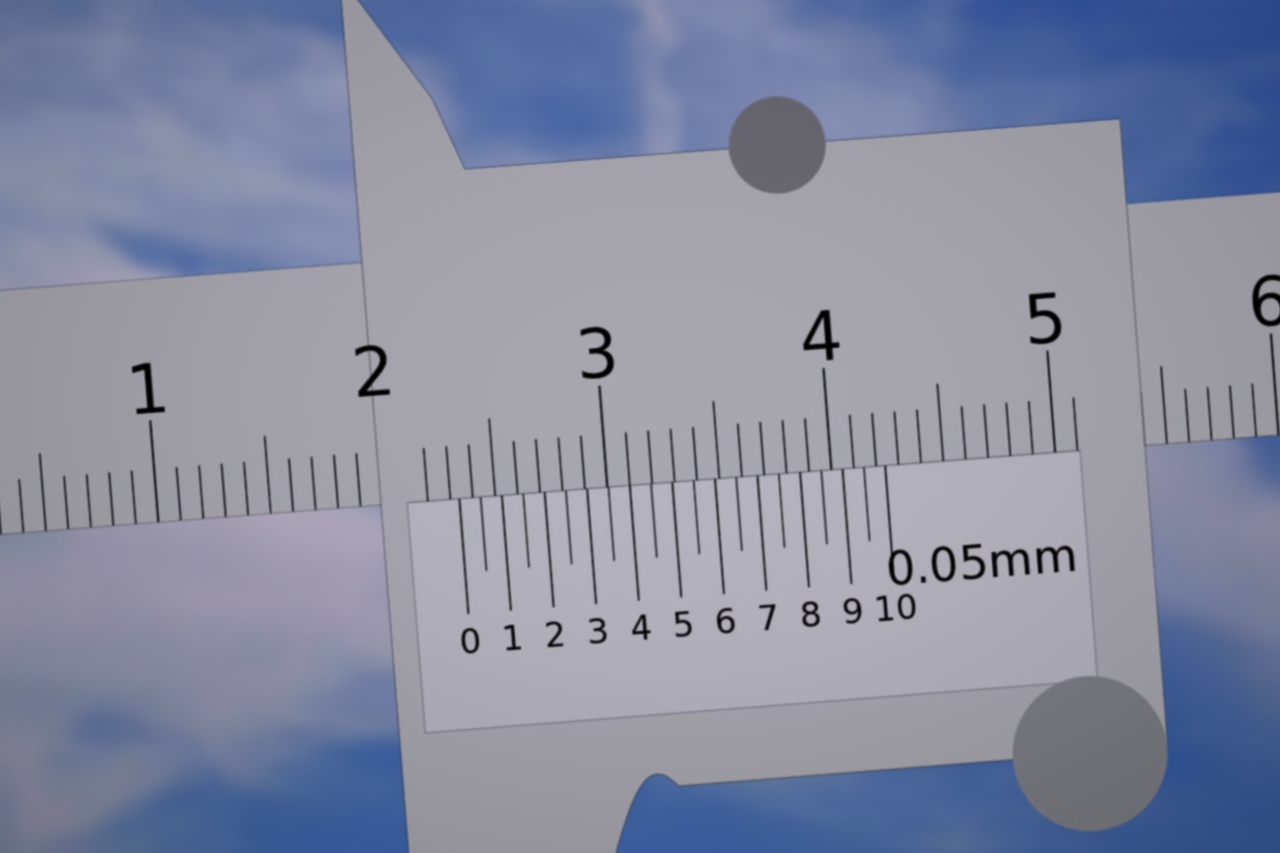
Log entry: 23.4mm
